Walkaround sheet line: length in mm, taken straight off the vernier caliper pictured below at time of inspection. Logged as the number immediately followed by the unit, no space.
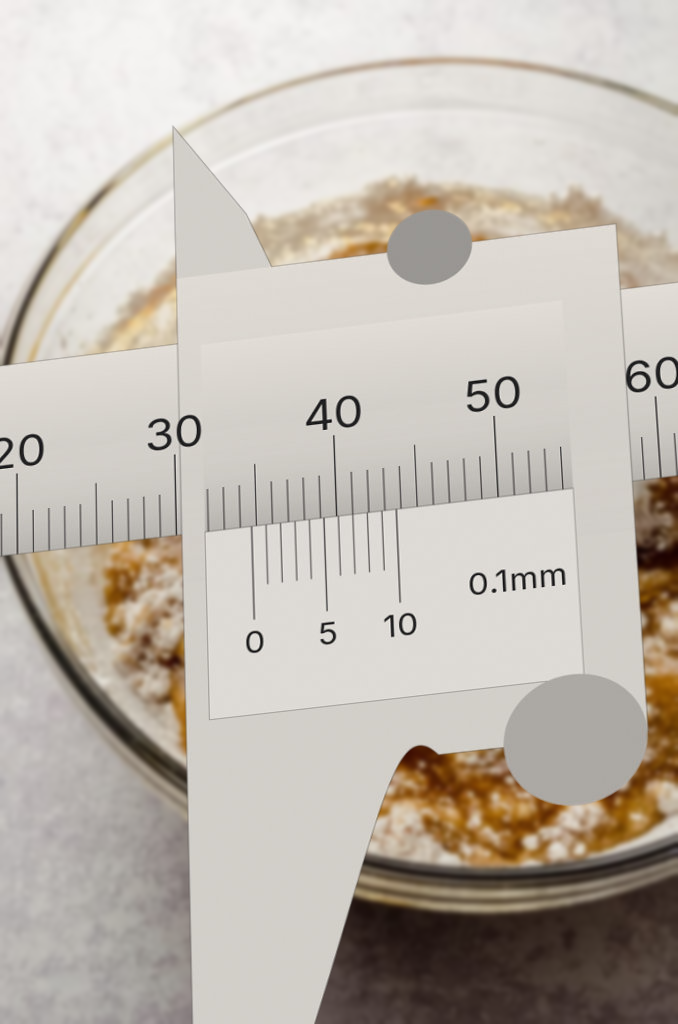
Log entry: 34.7mm
